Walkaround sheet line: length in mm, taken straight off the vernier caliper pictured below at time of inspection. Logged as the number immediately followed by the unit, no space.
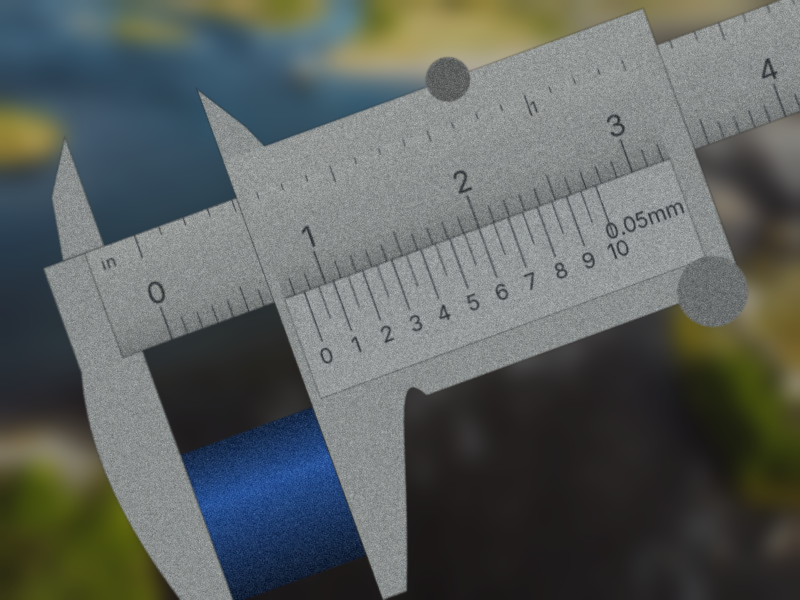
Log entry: 8.6mm
